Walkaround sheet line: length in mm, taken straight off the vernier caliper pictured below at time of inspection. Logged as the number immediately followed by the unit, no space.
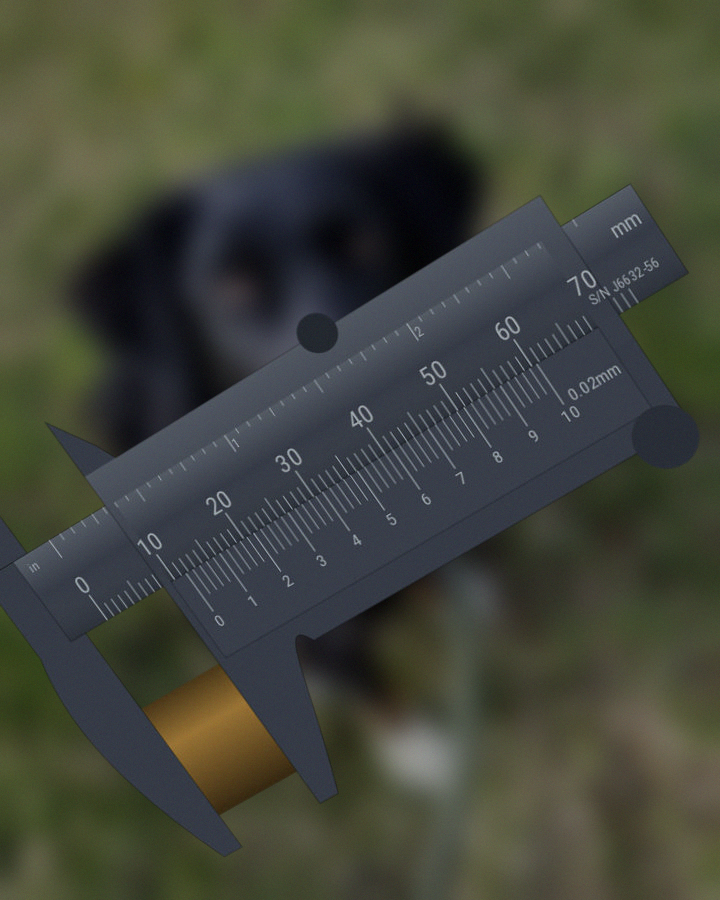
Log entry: 11.6mm
